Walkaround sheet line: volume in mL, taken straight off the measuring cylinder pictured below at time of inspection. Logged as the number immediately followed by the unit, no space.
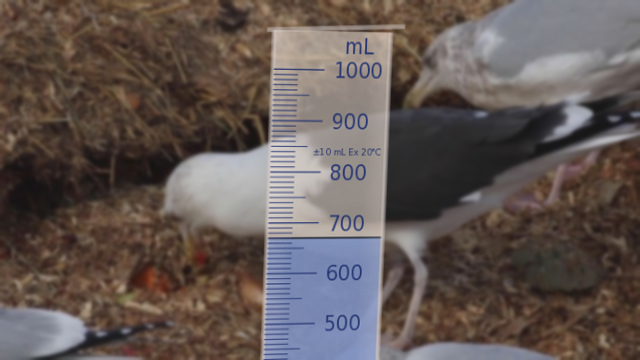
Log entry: 670mL
